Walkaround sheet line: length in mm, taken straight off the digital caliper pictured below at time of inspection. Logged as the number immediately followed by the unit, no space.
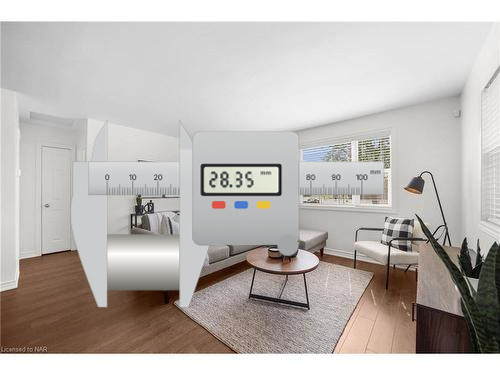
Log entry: 28.35mm
